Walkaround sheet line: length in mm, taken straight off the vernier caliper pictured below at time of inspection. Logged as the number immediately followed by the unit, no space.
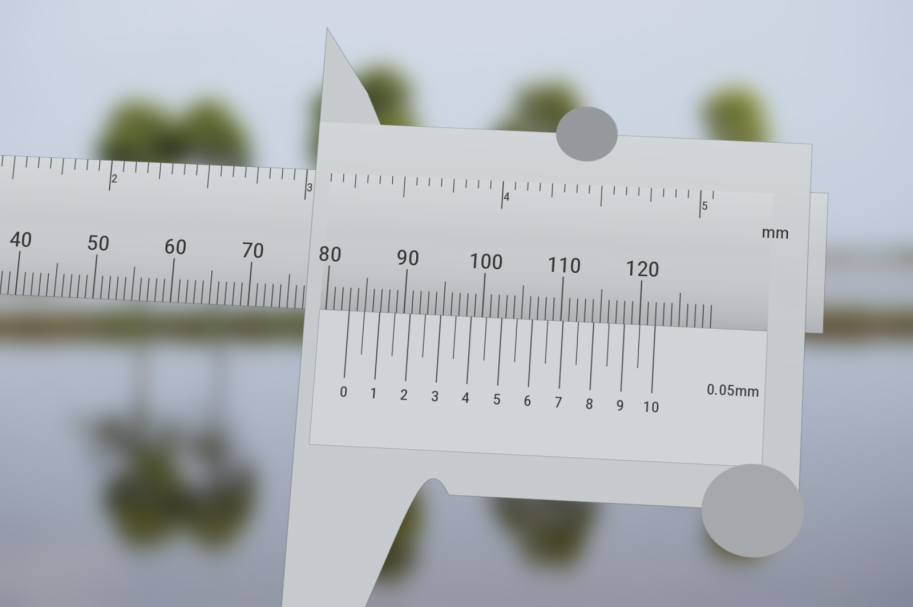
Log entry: 83.0mm
